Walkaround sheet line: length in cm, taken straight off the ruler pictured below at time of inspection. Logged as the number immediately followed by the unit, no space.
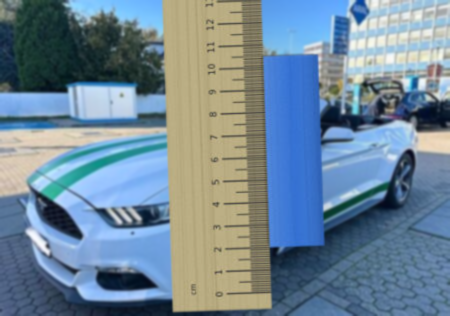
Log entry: 8.5cm
